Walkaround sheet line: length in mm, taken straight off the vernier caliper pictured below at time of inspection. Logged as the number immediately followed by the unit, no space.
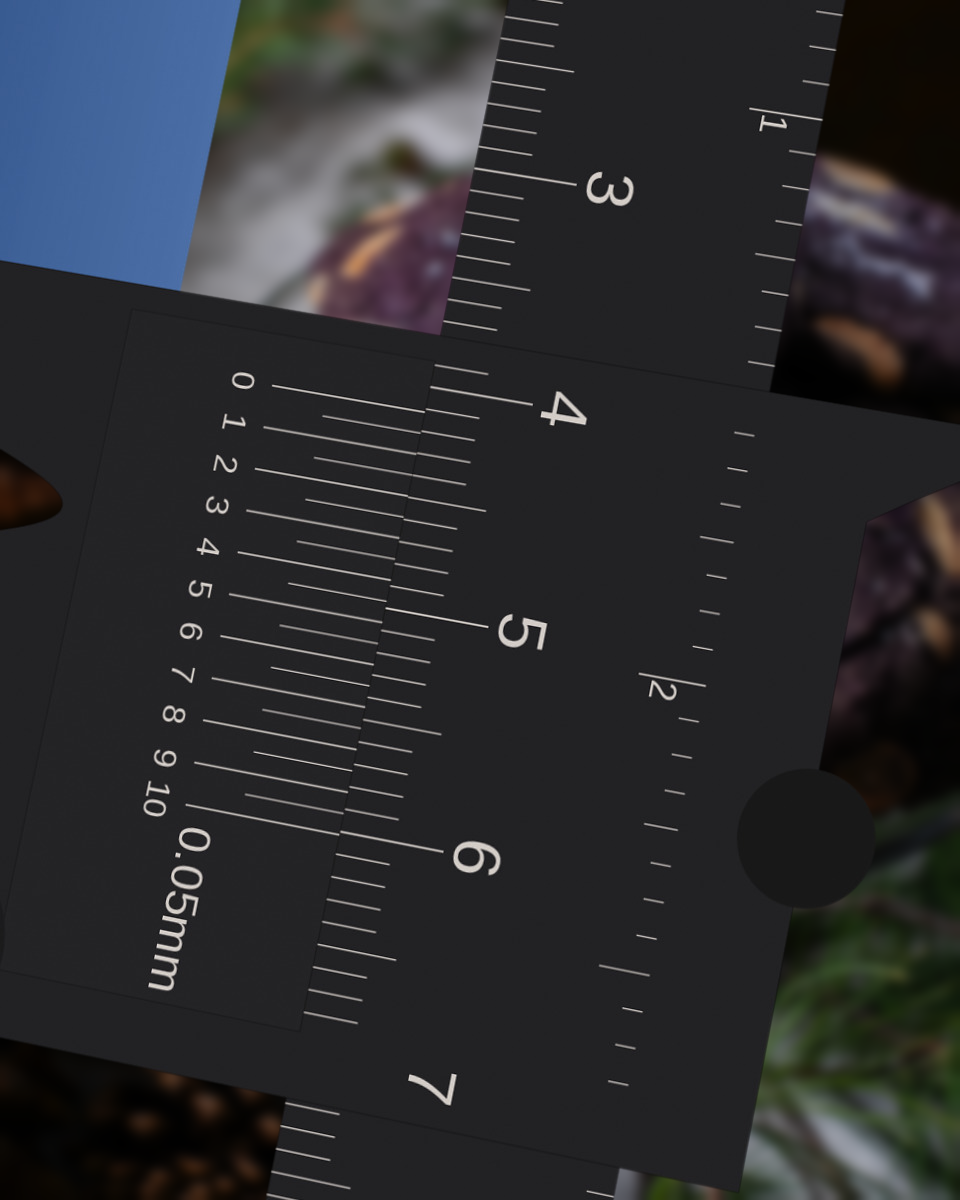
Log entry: 41.15mm
